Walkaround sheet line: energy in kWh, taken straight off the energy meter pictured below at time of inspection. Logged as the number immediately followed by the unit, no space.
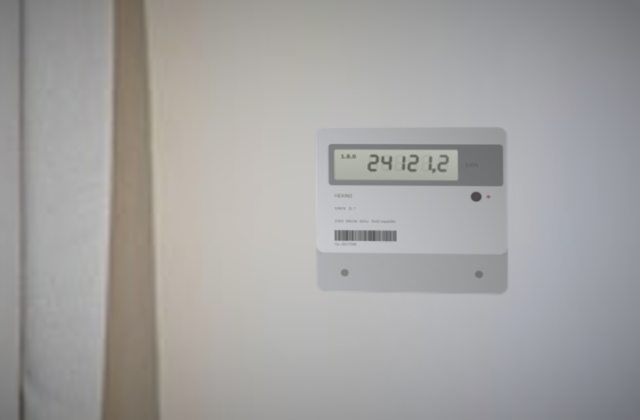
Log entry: 24121.2kWh
